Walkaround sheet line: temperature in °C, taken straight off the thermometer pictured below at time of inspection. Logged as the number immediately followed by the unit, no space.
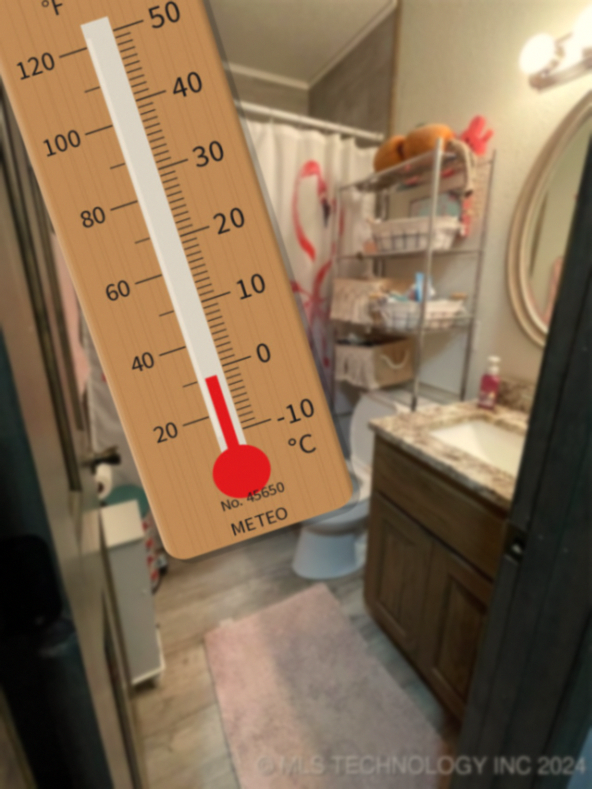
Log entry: -1°C
